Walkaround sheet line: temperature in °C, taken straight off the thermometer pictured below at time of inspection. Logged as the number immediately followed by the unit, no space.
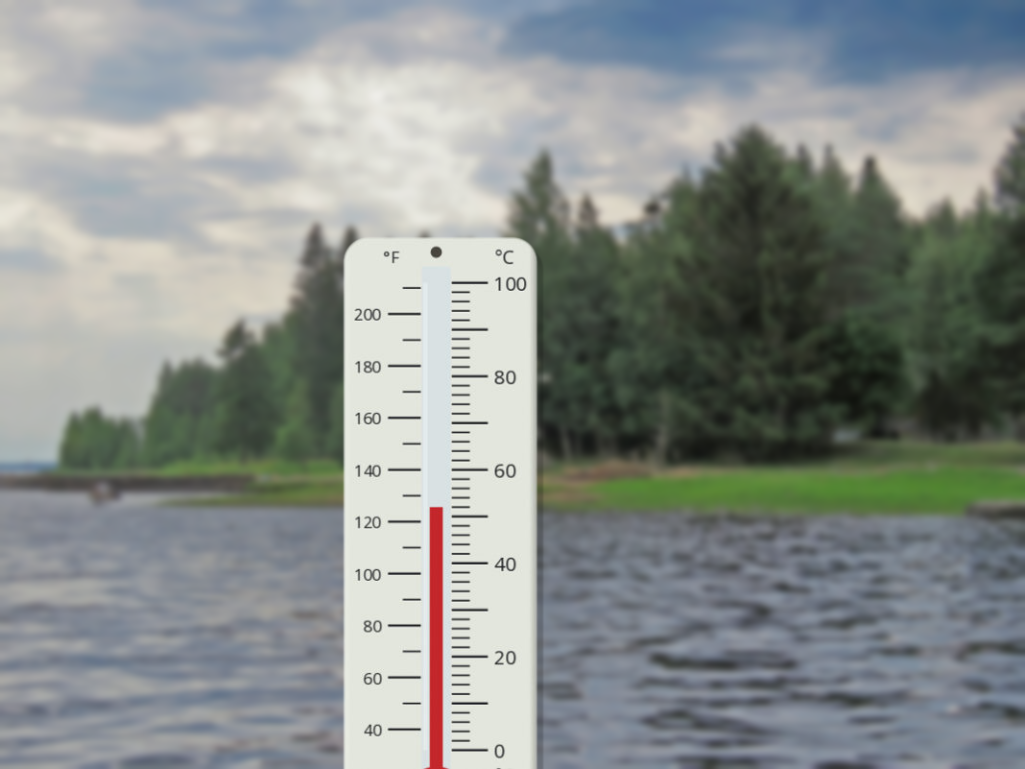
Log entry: 52°C
